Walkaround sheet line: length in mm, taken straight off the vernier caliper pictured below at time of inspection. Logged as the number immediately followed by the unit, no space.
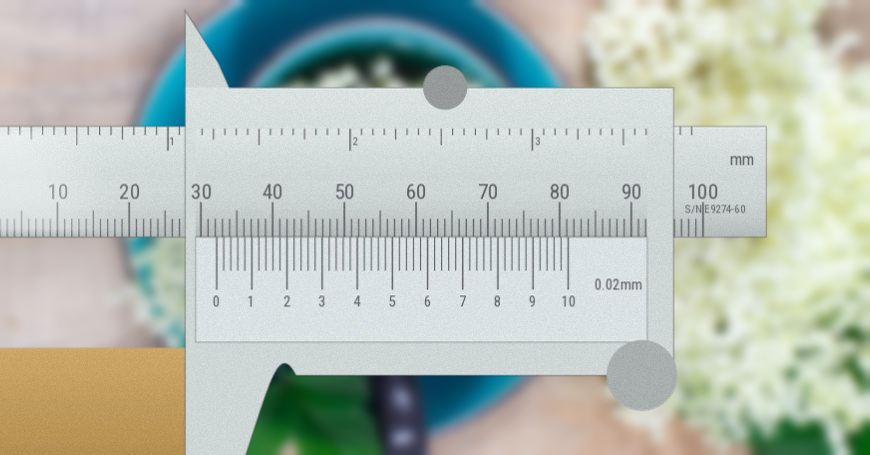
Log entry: 32.2mm
